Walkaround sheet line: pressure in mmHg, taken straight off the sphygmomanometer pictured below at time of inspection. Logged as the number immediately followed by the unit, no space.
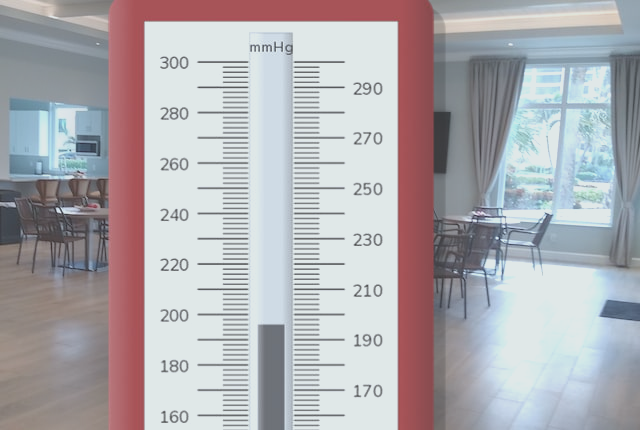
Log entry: 196mmHg
